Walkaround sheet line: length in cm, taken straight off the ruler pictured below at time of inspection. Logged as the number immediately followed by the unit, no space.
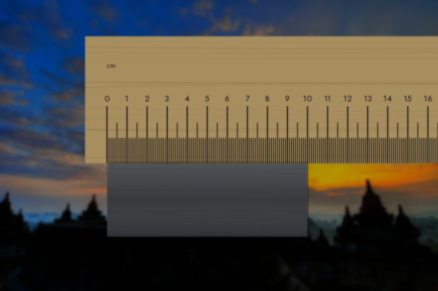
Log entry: 10cm
